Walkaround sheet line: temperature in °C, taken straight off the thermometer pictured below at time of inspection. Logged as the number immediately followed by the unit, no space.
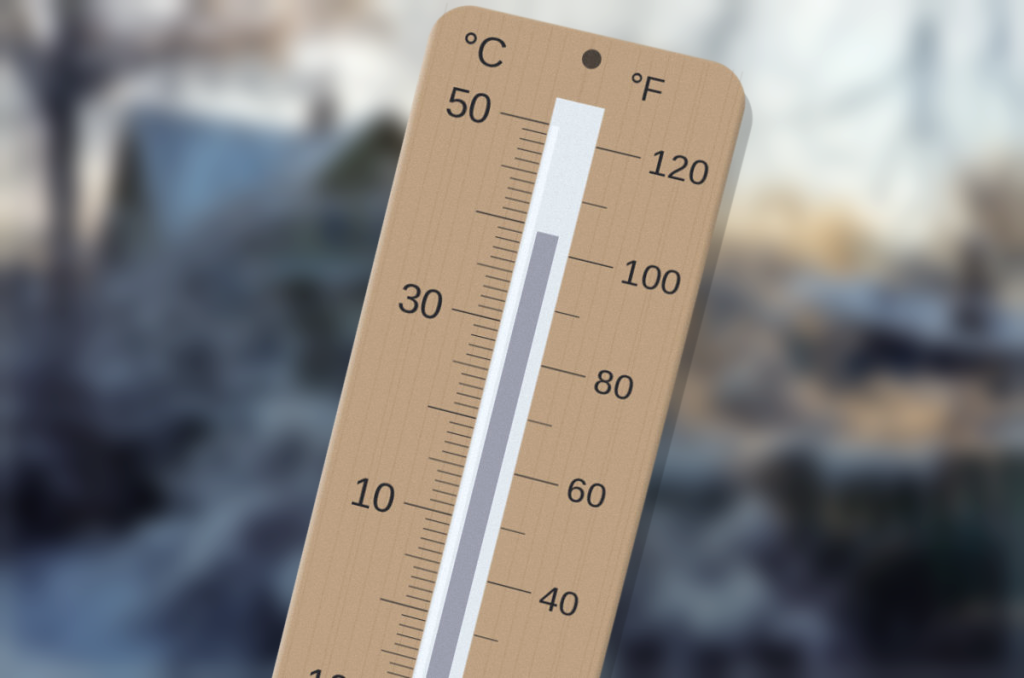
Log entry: 39.5°C
